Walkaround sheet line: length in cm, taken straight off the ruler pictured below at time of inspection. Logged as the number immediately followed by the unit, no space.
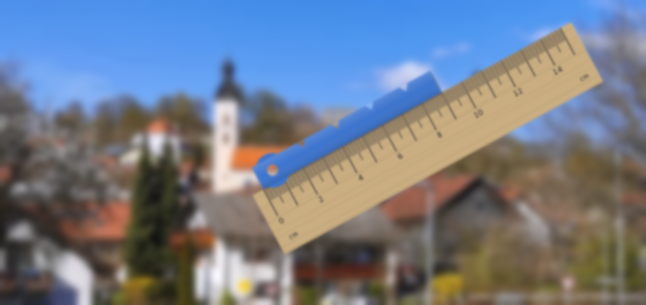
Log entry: 9cm
